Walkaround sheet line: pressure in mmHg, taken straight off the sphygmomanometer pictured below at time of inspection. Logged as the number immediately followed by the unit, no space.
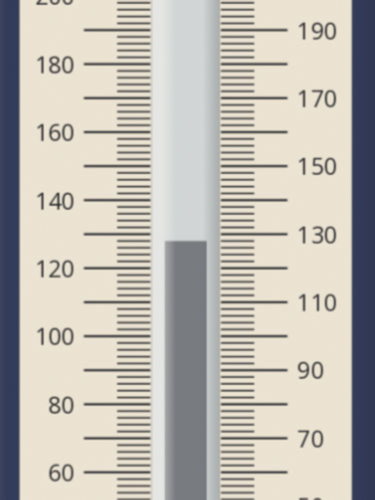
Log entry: 128mmHg
